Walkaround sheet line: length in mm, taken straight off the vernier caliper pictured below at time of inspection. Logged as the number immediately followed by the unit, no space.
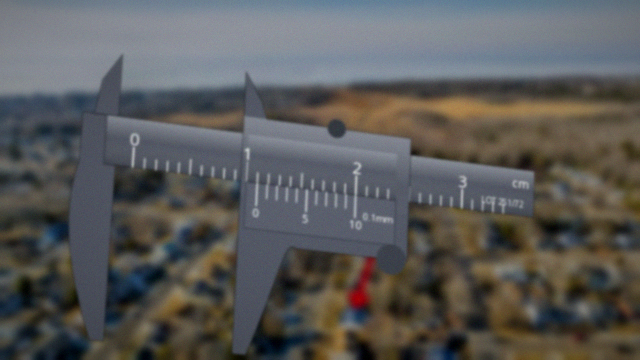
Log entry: 11.0mm
